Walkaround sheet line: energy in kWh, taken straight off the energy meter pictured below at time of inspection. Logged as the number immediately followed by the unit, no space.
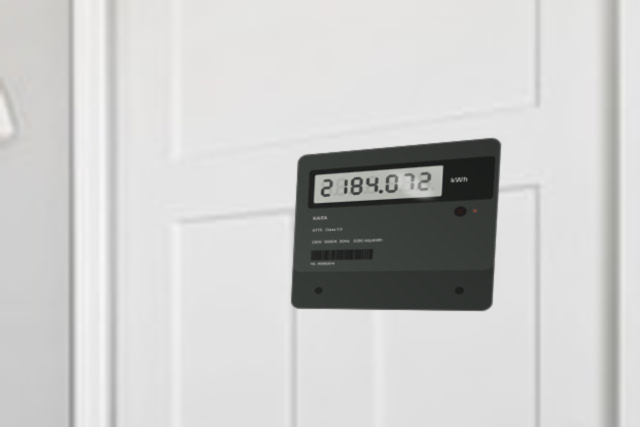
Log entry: 2184.072kWh
